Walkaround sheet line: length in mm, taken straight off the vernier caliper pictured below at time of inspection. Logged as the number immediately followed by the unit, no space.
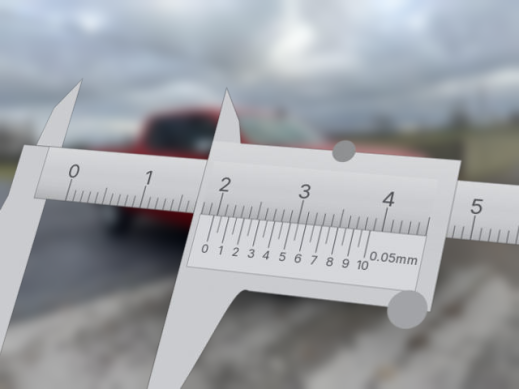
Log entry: 19.6mm
